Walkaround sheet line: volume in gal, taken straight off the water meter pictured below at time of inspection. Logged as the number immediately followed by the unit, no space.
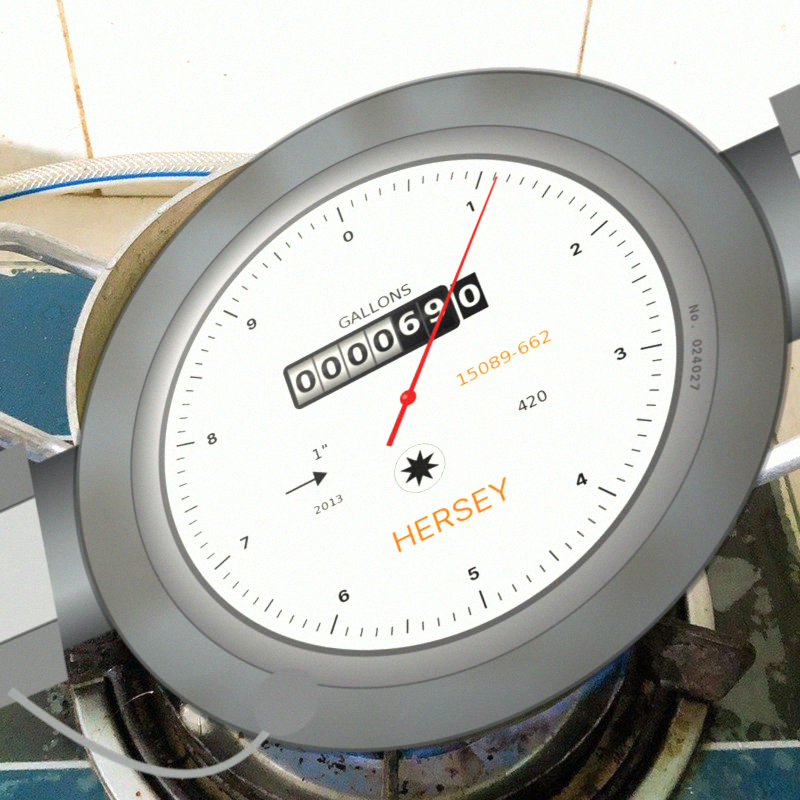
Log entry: 691.1gal
